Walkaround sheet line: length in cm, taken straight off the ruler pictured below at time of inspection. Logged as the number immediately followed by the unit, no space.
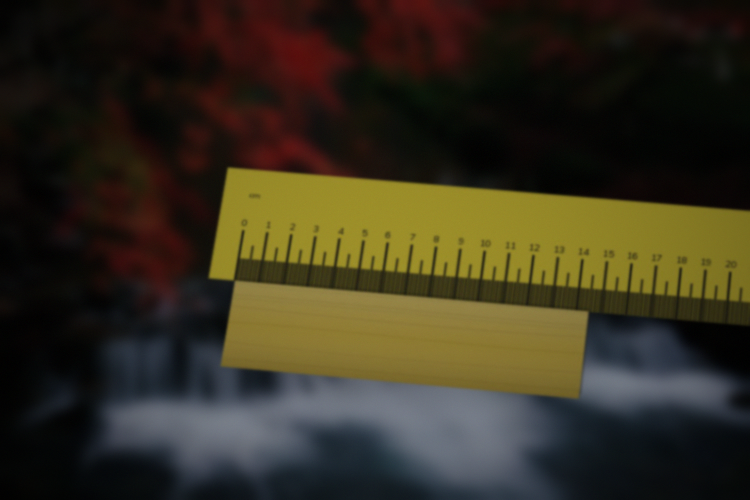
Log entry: 14.5cm
